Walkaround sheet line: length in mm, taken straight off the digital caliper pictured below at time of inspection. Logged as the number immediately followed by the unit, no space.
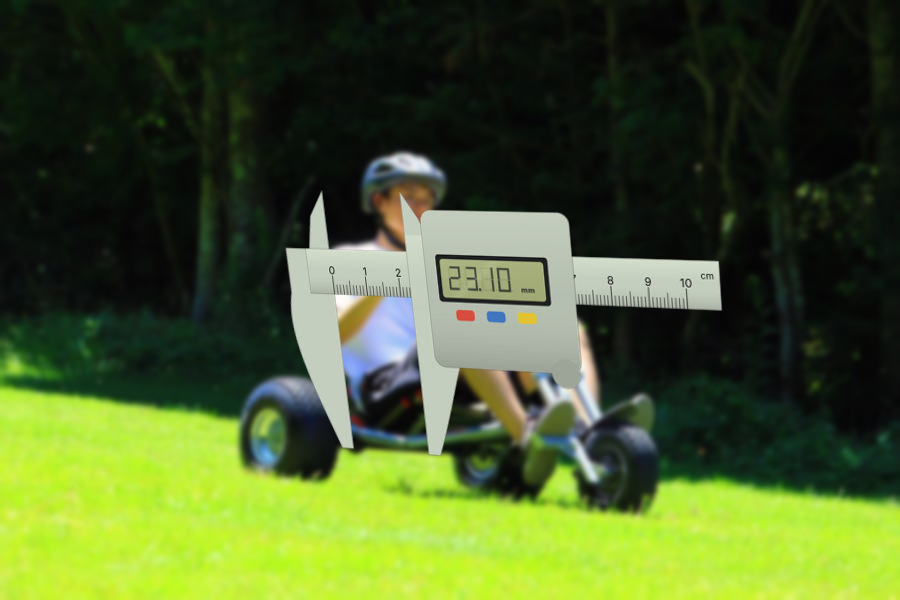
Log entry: 23.10mm
